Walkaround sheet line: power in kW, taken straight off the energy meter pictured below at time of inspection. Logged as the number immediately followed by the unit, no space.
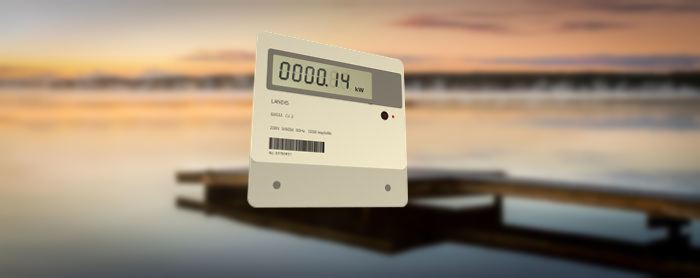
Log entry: 0.14kW
